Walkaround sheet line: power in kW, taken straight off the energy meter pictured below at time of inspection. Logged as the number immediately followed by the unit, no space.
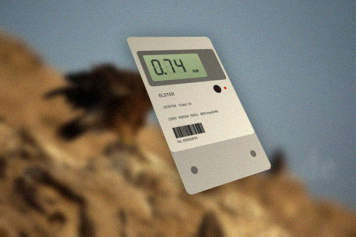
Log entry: 0.74kW
